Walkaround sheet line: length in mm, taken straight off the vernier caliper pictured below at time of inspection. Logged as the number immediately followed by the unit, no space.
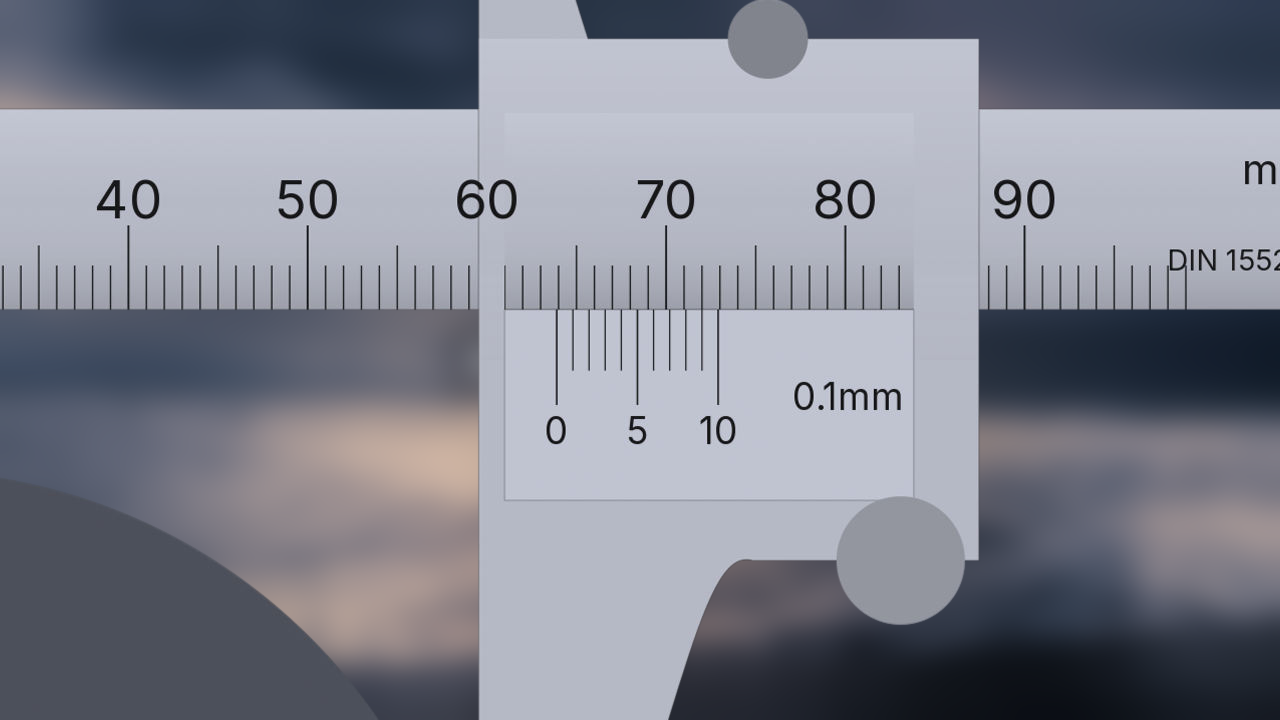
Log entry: 63.9mm
